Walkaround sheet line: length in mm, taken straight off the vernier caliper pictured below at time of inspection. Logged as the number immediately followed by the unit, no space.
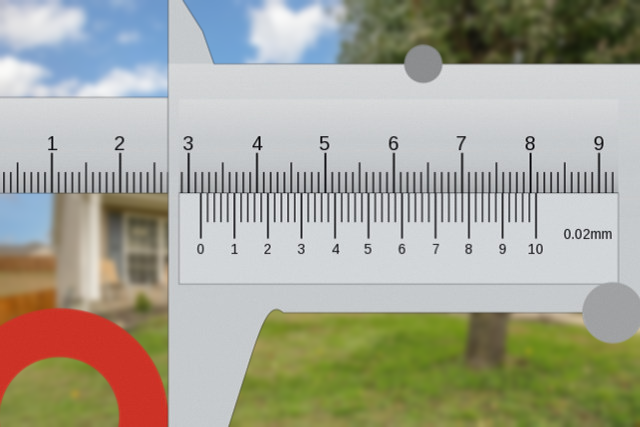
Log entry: 31.8mm
